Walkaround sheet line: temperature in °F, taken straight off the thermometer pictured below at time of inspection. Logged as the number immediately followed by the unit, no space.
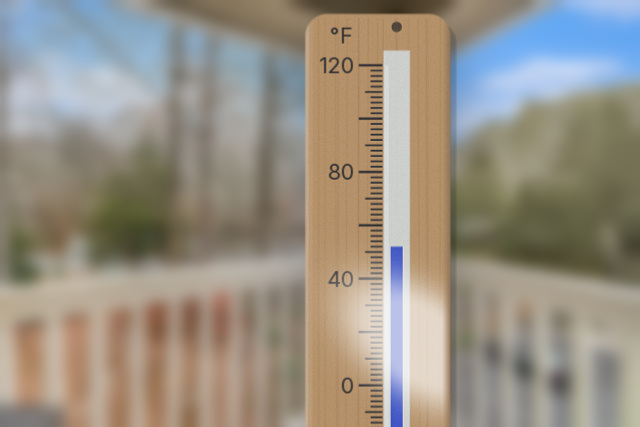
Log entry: 52°F
